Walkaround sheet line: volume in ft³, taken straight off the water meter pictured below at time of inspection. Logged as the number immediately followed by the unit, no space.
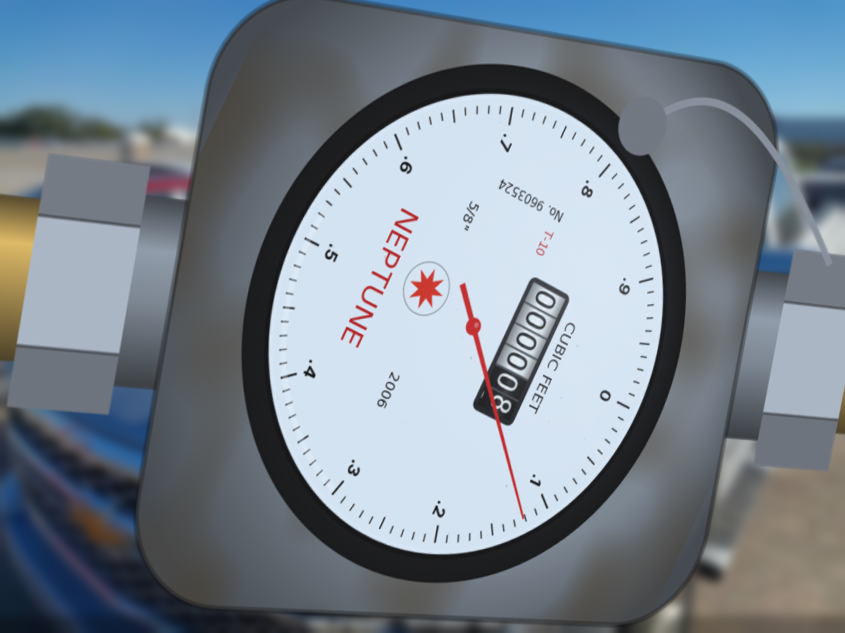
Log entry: 8.12ft³
